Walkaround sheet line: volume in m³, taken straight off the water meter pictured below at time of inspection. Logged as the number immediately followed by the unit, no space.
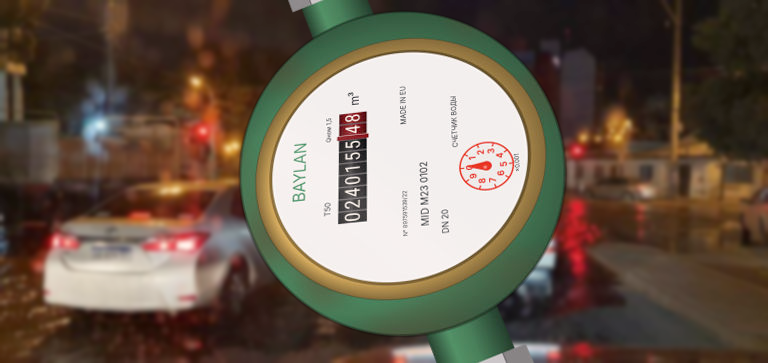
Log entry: 240155.480m³
